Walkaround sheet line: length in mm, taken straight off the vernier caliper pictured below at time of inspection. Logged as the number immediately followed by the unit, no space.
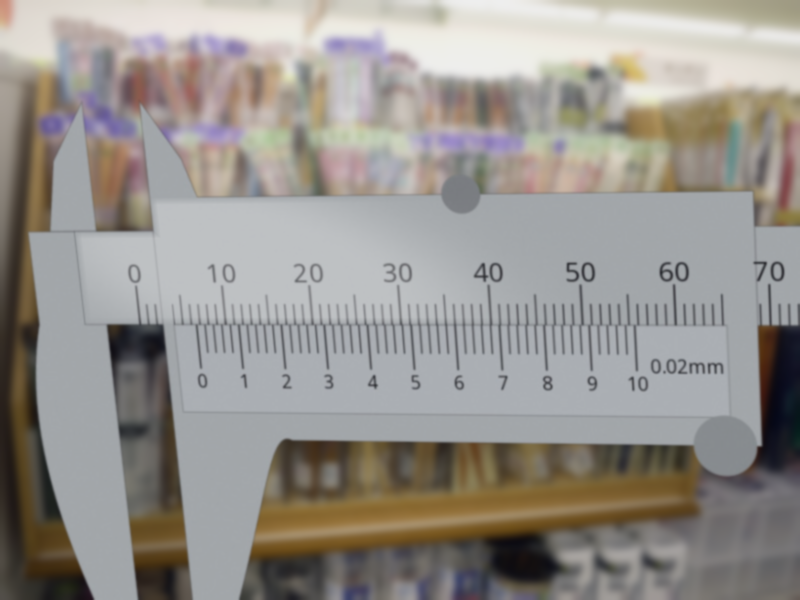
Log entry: 6.6mm
